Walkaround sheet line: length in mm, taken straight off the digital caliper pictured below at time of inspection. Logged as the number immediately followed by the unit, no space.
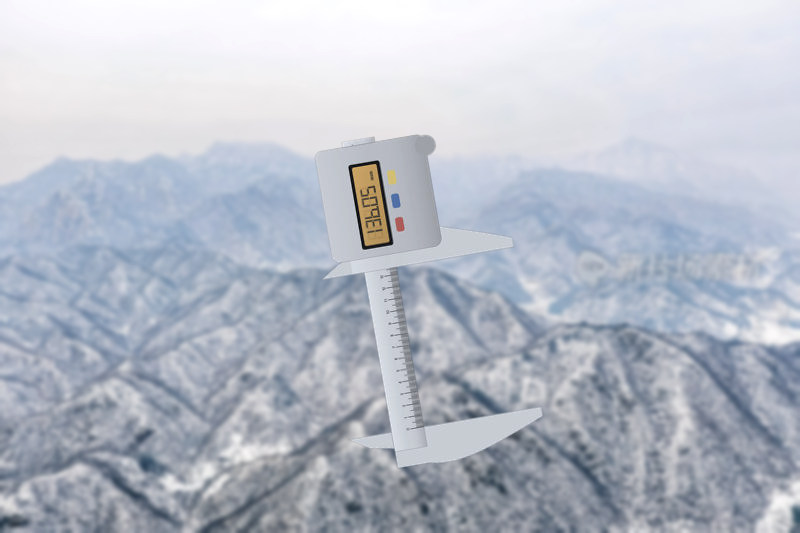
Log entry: 136.05mm
